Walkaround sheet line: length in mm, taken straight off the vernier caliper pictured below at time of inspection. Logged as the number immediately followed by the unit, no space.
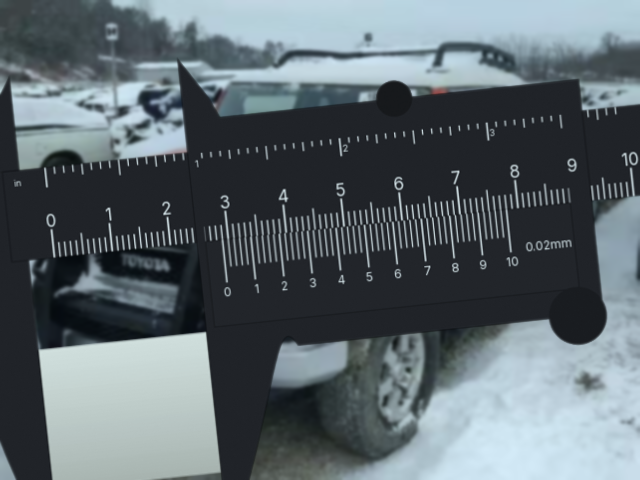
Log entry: 29.0mm
